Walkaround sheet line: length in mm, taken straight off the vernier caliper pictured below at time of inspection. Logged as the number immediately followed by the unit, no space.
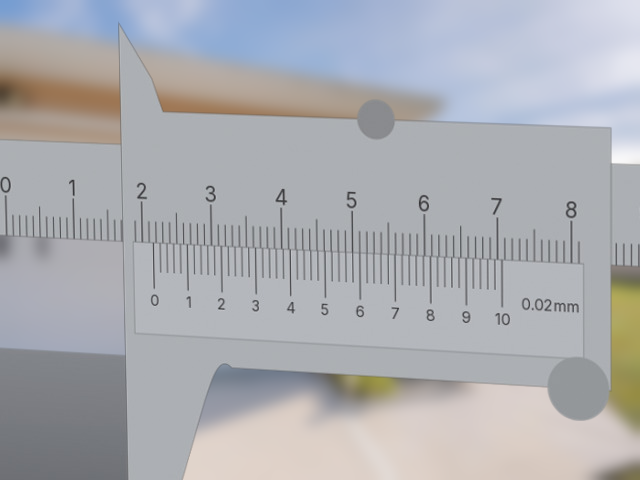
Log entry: 21.6mm
